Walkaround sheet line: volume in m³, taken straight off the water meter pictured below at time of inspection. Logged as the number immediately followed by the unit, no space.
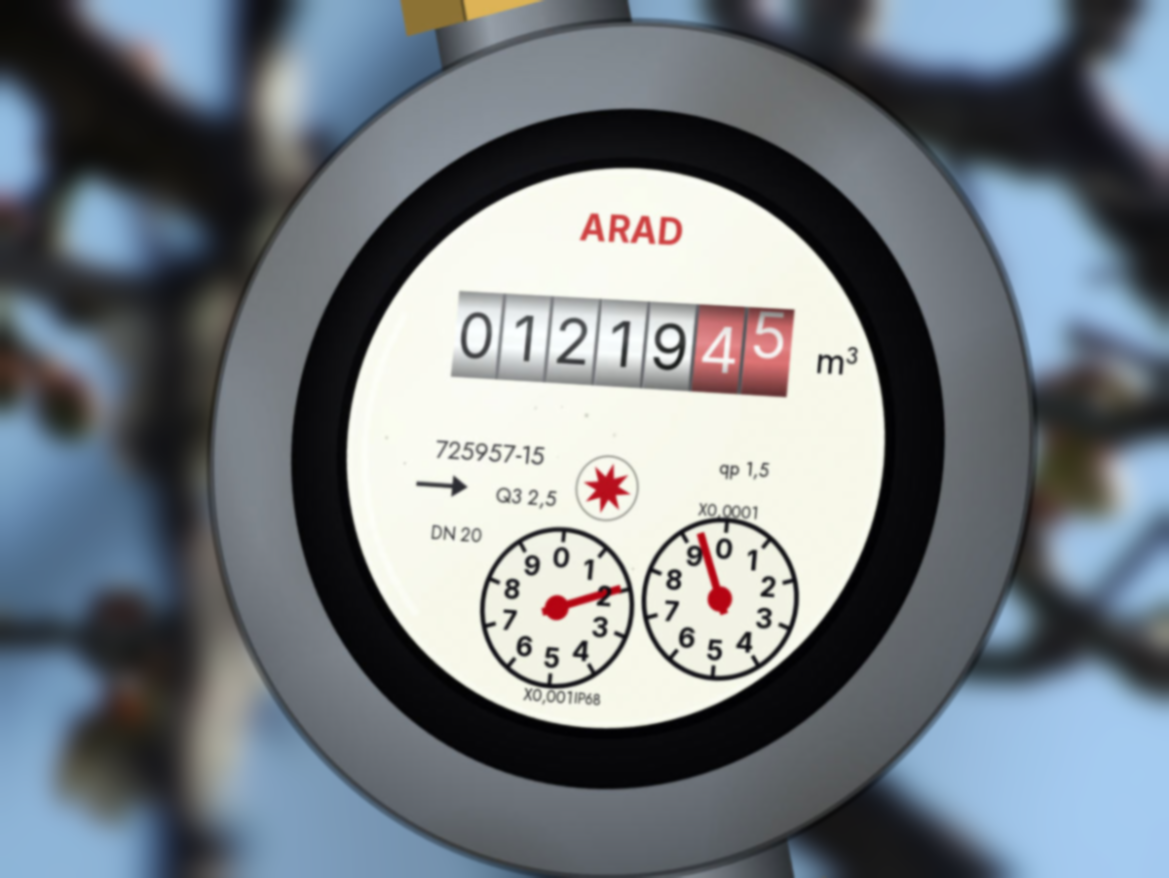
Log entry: 1219.4519m³
